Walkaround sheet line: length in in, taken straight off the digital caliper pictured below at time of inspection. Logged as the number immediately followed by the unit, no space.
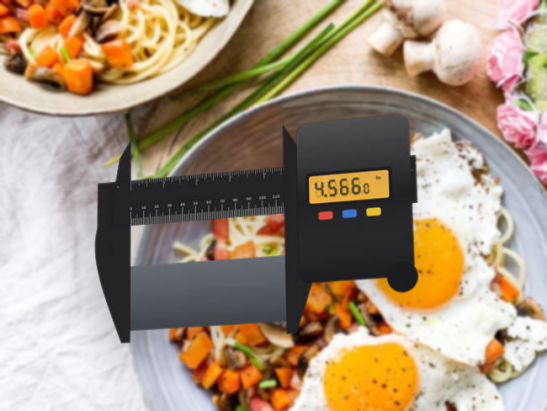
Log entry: 4.5660in
